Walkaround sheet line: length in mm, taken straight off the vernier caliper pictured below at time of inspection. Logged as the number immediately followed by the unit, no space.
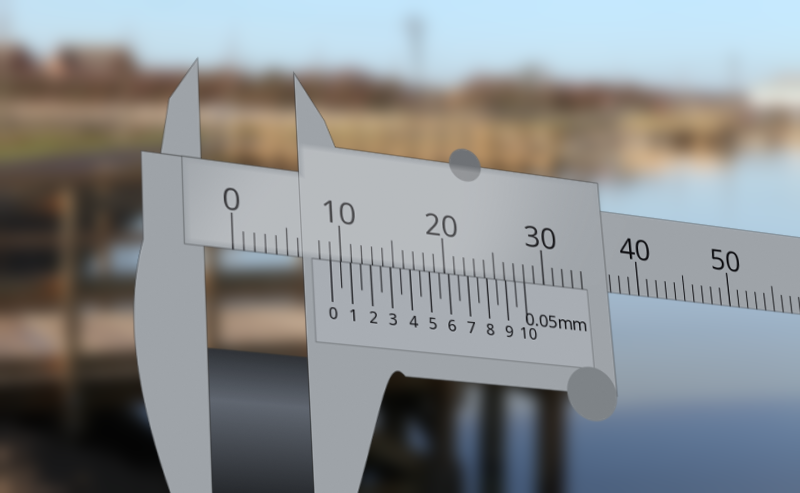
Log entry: 9.0mm
